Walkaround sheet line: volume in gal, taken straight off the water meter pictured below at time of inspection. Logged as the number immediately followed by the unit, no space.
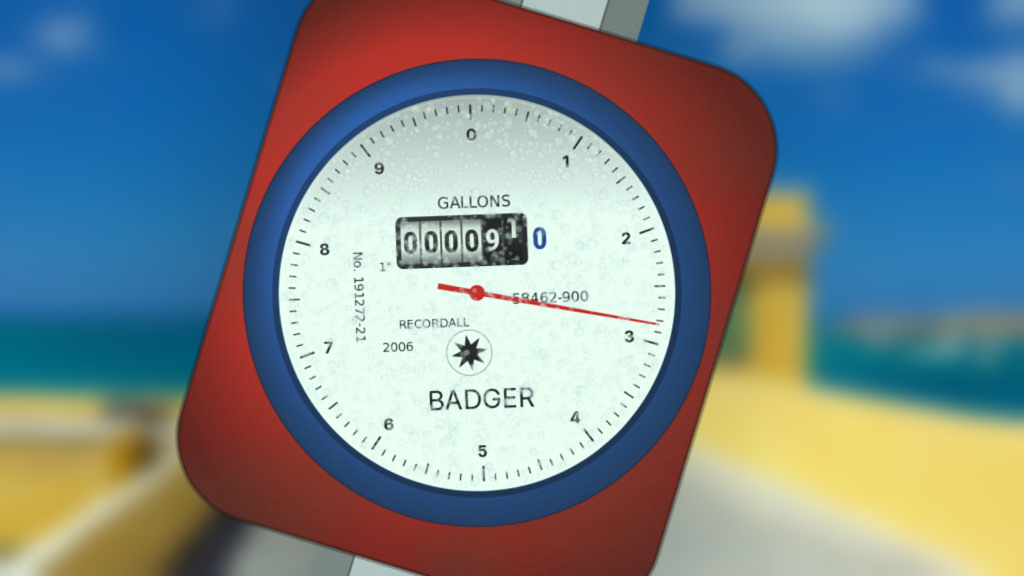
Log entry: 912.8gal
